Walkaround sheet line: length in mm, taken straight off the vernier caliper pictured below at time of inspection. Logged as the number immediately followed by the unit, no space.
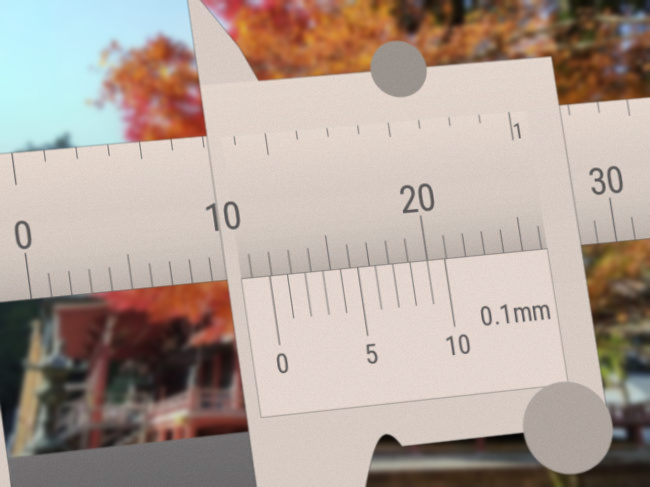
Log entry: 11.9mm
